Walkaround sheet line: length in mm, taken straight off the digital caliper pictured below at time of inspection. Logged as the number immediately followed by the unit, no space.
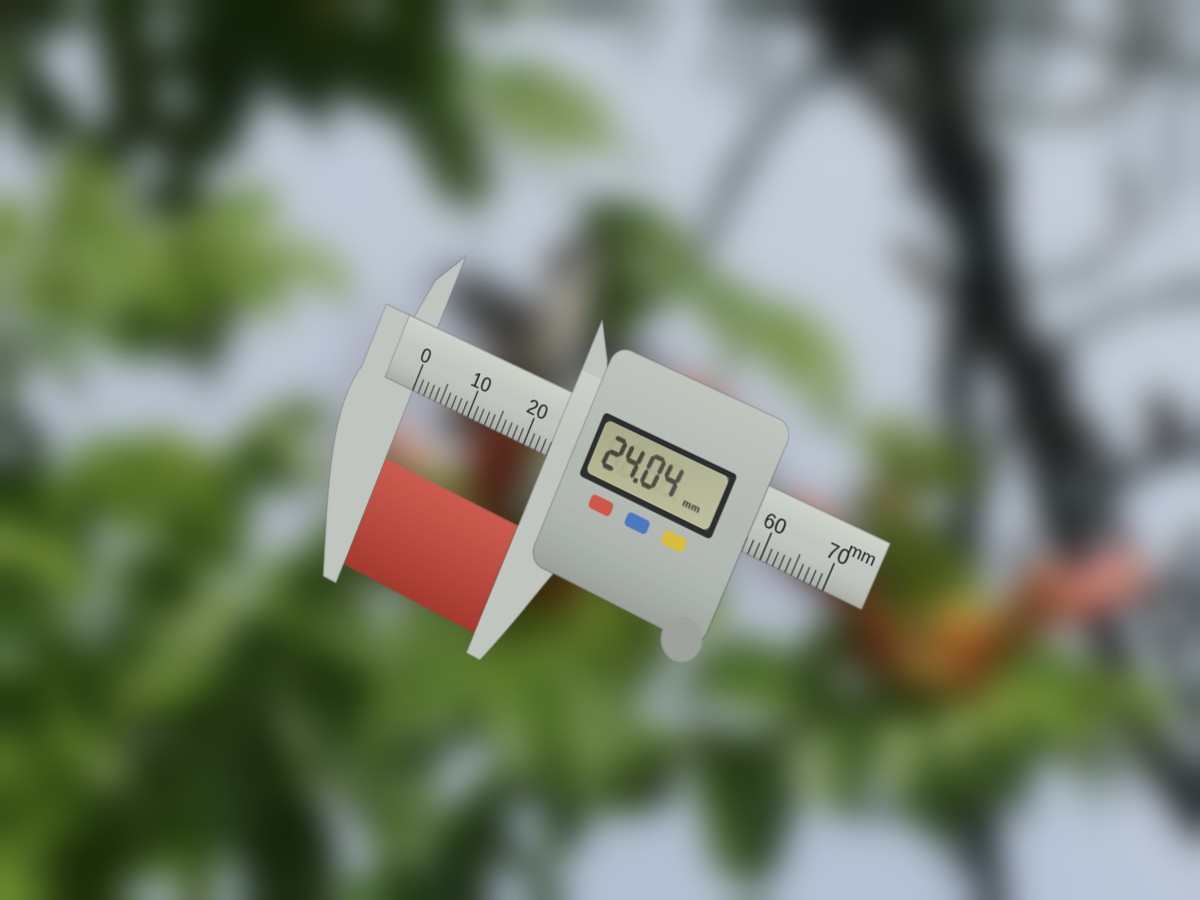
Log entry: 24.04mm
